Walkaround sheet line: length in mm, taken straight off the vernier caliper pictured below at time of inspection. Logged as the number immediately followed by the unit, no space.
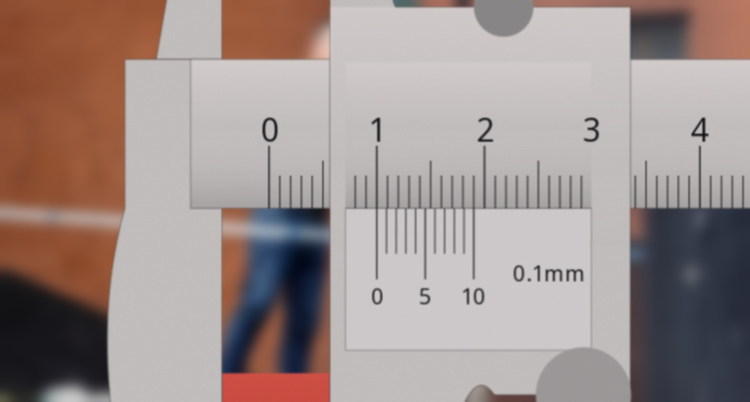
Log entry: 10.0mm
